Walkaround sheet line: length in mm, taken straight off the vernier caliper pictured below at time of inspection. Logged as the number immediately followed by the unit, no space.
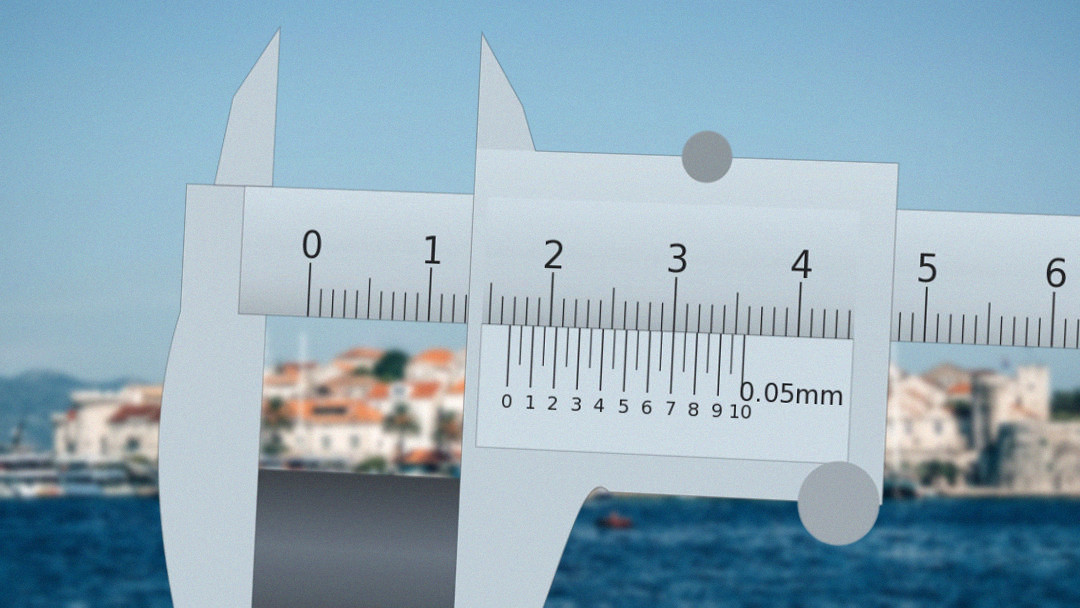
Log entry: 16.7mm
